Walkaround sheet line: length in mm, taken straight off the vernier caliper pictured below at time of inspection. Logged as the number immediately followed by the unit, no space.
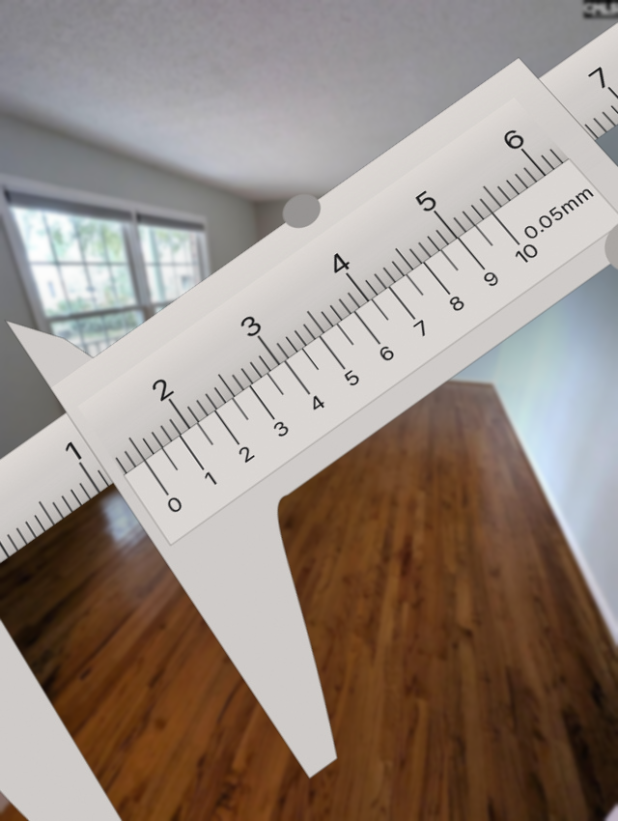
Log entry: 15.0mm
